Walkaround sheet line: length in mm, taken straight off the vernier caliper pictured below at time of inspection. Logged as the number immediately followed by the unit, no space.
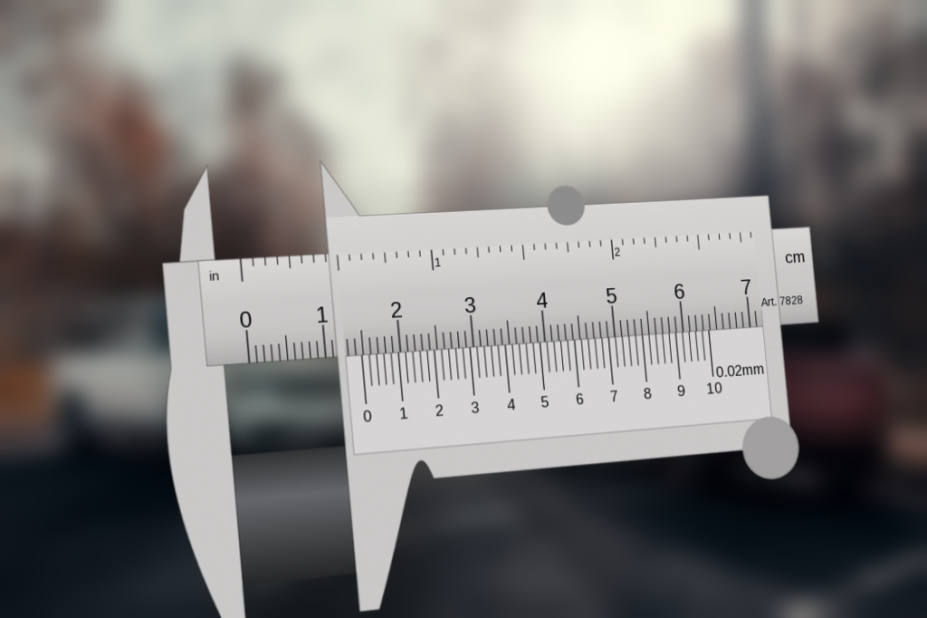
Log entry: 14.8mm
